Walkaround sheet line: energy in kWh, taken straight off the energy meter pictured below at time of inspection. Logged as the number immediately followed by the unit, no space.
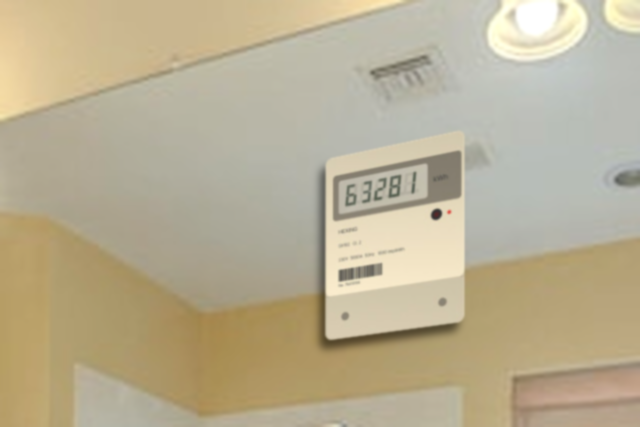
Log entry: 63281kWh
